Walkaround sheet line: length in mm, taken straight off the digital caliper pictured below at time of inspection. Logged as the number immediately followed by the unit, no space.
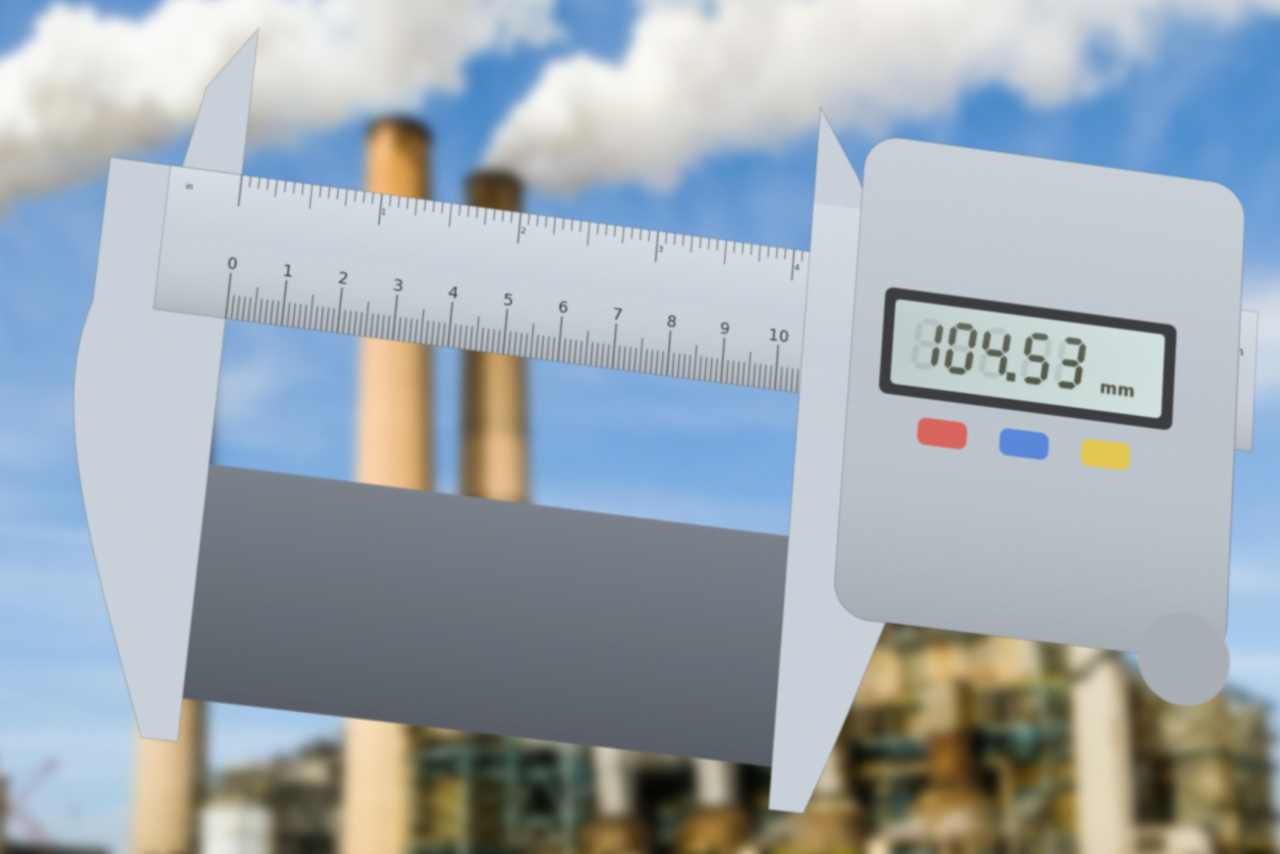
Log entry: 104.53mm
